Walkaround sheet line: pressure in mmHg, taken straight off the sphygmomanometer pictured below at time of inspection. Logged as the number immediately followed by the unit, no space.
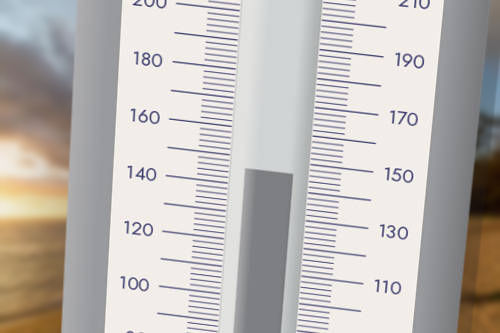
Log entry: 146mmHg
